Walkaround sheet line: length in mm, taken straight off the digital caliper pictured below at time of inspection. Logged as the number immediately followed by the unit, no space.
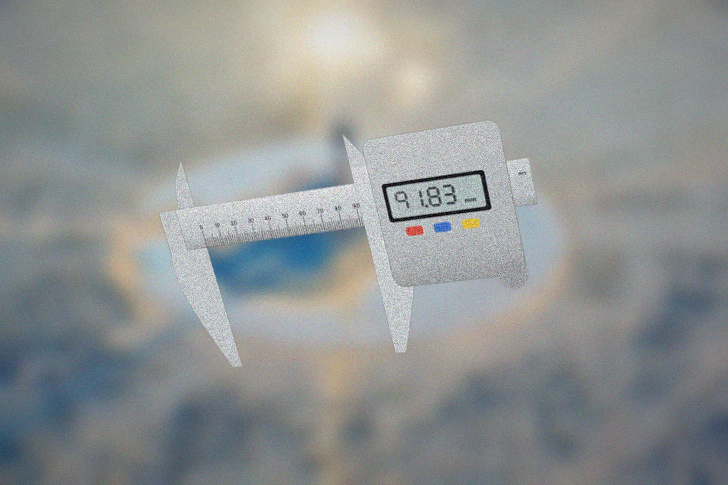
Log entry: 91.83mm
